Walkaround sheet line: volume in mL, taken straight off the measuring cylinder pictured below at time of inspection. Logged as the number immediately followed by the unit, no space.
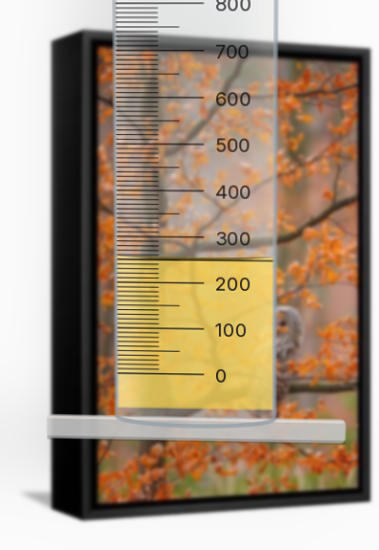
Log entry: 250mL
